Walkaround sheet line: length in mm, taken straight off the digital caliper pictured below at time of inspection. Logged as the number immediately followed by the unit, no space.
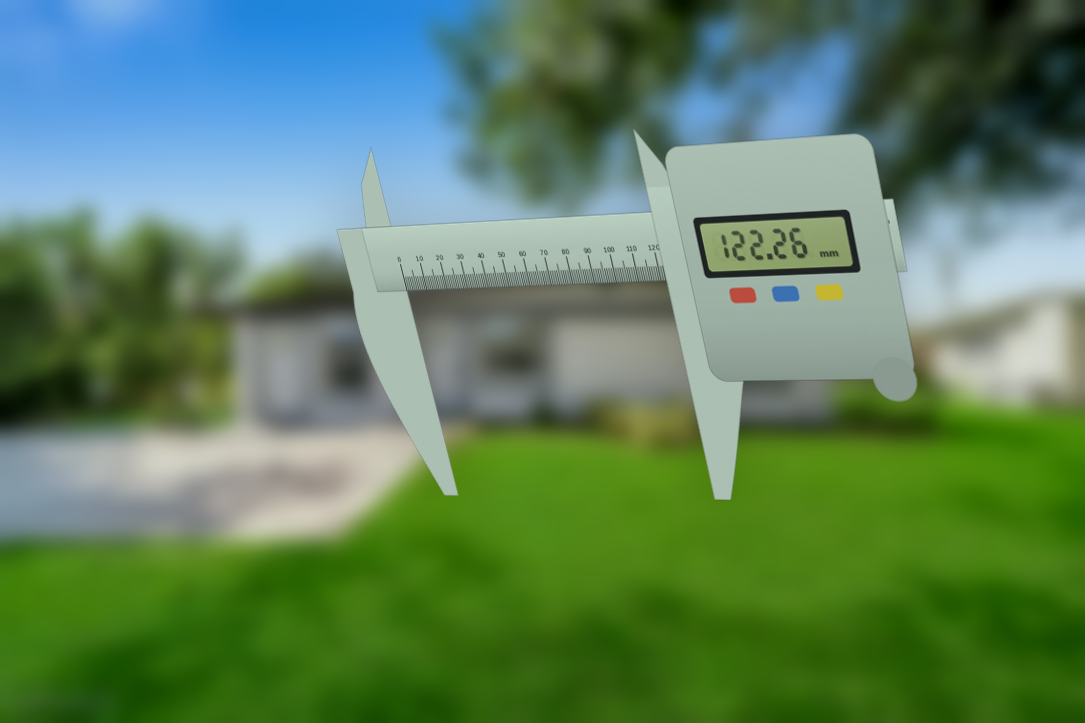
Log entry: 122.26mm
